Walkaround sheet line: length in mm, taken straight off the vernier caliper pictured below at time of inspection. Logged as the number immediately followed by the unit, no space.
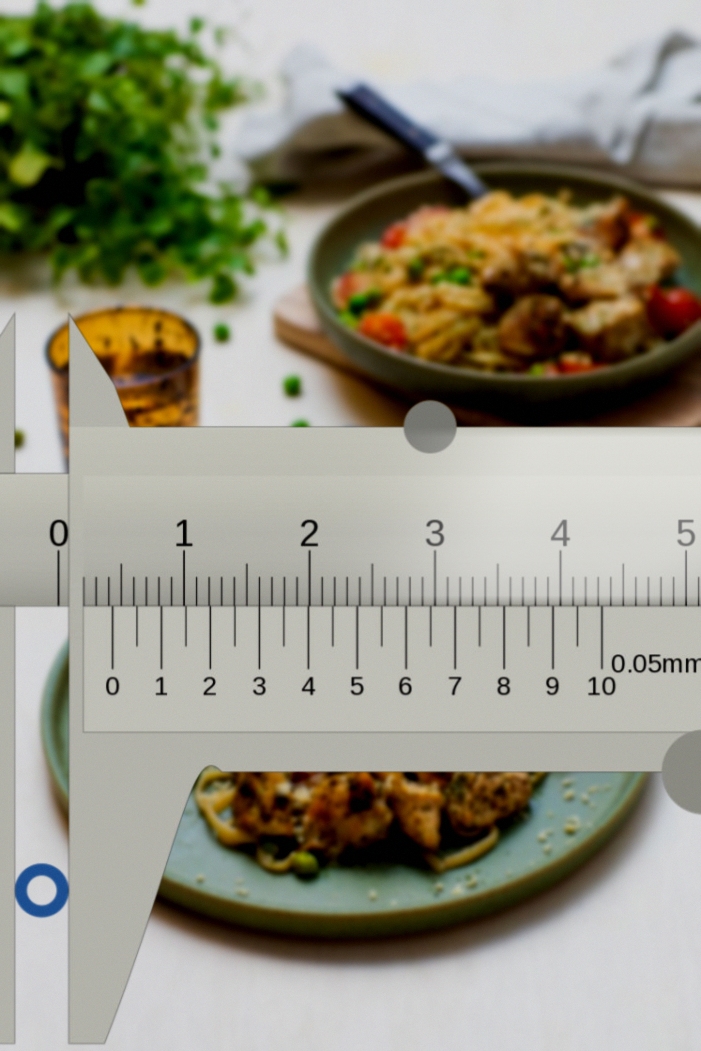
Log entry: 4.3mm
